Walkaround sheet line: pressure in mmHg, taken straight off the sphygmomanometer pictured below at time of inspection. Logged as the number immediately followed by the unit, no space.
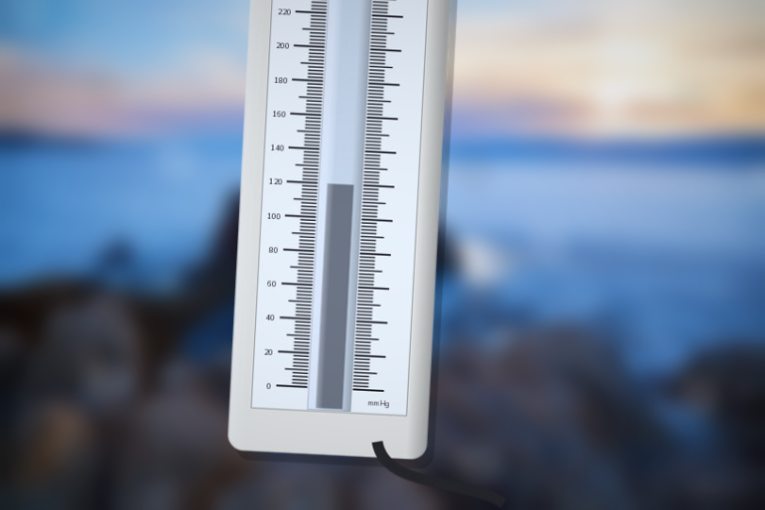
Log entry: 120mmHg
